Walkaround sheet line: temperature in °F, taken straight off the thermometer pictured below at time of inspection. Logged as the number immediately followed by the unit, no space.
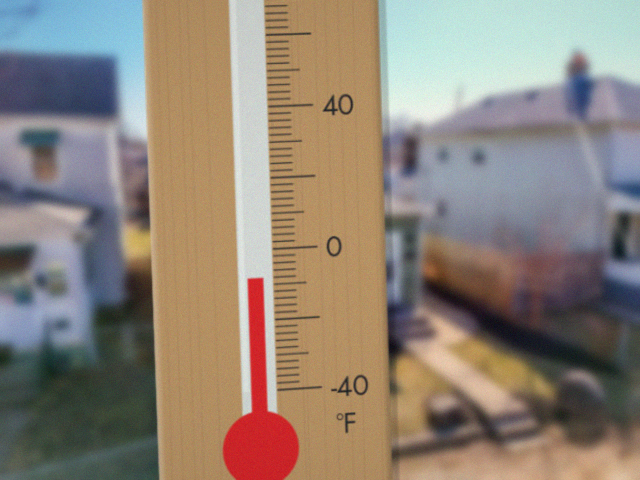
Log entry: -8°F
